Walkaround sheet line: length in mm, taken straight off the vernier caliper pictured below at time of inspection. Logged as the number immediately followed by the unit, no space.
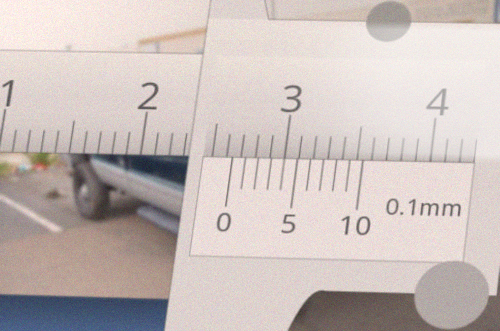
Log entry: 26.4mm
